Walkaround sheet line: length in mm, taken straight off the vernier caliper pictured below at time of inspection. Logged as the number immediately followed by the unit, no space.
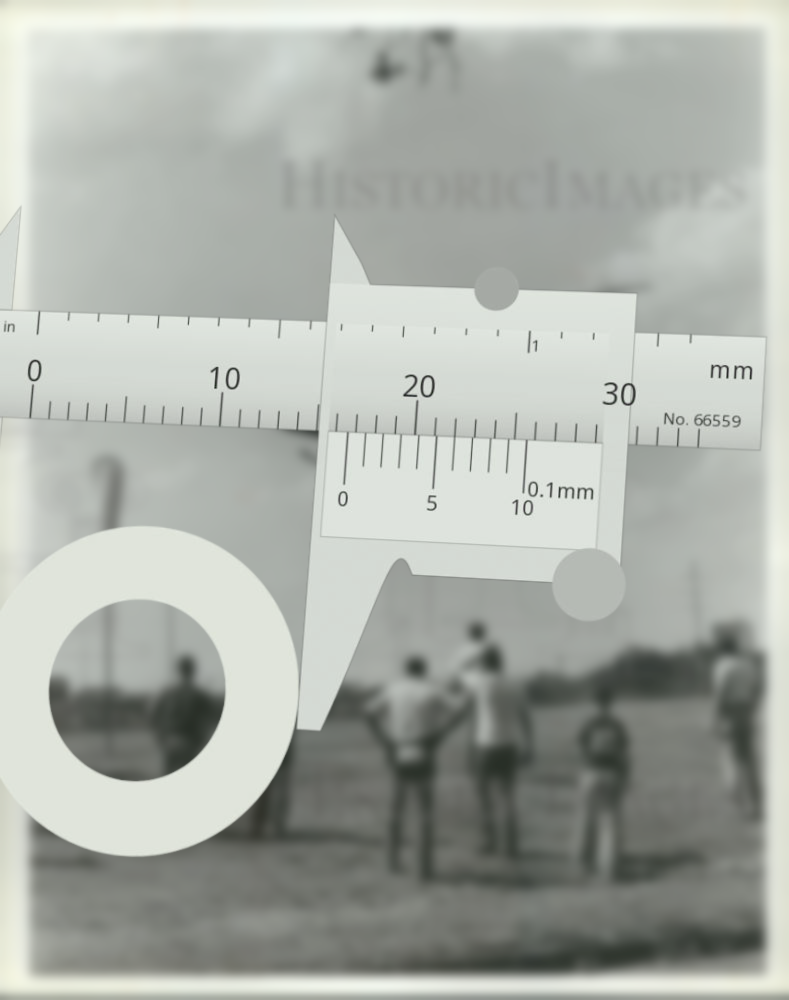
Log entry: 16.6mm
